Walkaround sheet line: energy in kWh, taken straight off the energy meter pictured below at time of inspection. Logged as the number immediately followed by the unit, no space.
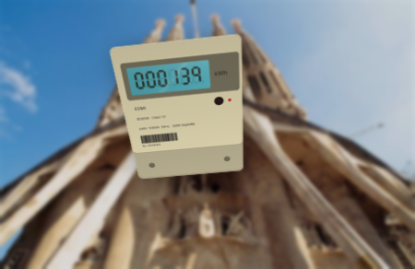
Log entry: 139kWh
